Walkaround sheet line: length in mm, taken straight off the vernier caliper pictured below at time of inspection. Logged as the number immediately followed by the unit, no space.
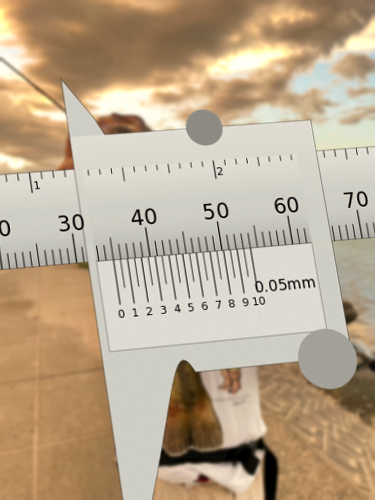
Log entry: 35.0mm
